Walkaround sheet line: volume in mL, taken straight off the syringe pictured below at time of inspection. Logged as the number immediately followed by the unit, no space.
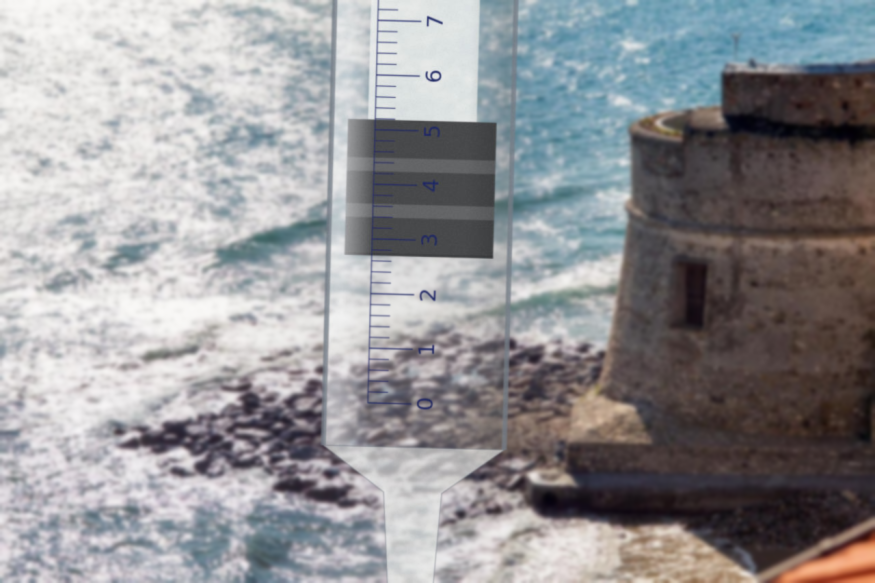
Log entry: 2.7mL
